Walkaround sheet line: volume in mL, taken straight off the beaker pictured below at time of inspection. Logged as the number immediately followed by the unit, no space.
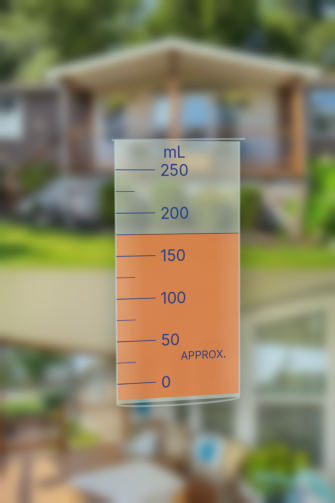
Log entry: 175mL
